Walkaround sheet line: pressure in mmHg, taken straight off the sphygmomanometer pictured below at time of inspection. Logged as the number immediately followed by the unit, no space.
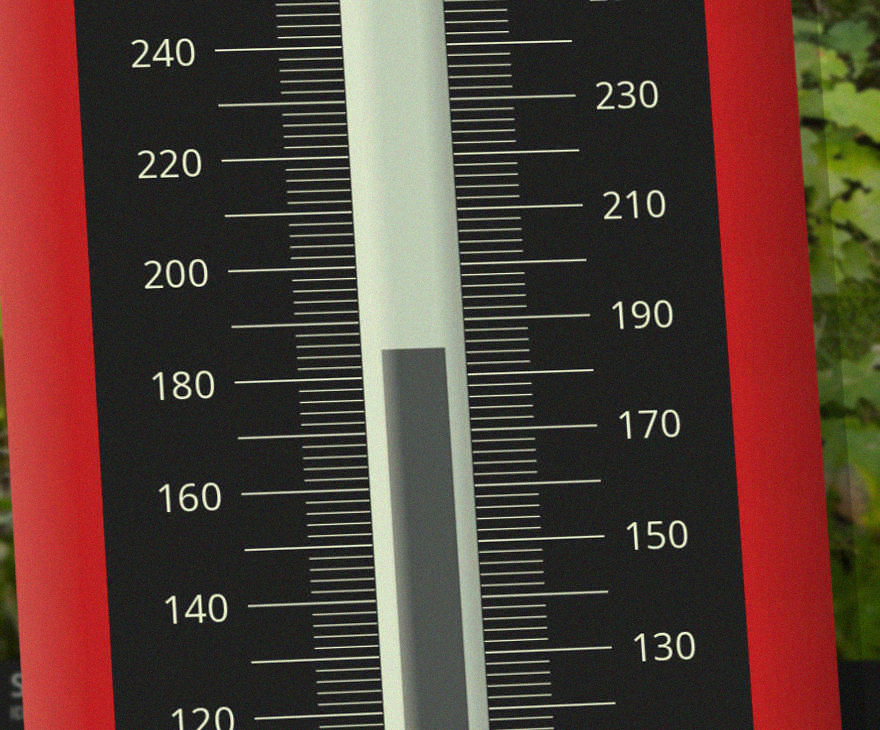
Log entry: 185mmHg
